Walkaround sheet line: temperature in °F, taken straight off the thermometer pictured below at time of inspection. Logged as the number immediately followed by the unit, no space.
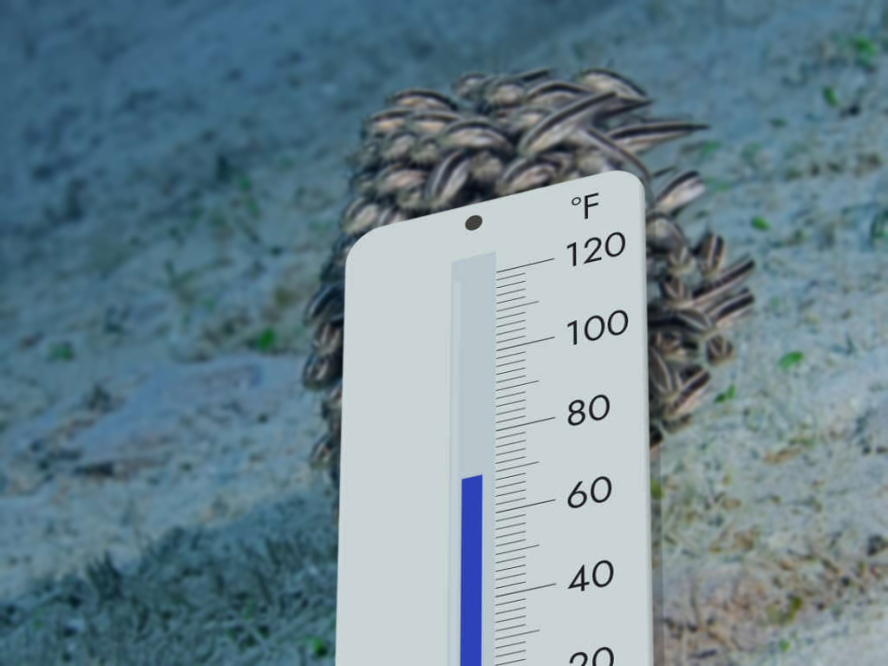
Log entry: 70°F
